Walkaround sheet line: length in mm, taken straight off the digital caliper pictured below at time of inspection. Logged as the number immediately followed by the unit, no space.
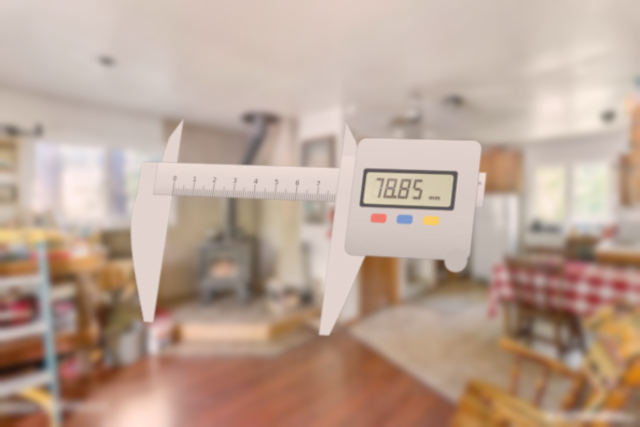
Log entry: 78.85mm
